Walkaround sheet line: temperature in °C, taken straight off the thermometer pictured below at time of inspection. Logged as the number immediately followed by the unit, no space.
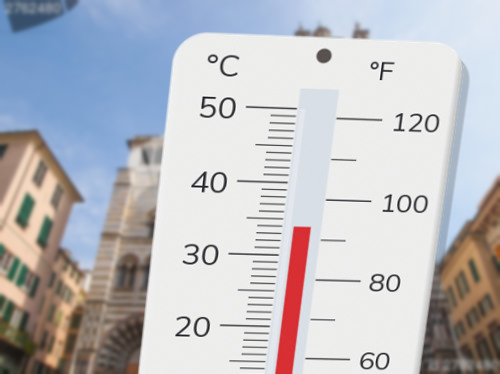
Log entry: 34°C
